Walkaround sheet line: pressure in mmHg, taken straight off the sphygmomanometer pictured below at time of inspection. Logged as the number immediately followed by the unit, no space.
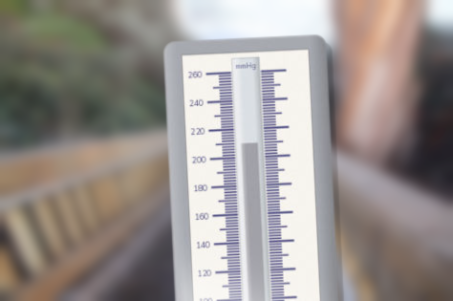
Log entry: 210mmHg
